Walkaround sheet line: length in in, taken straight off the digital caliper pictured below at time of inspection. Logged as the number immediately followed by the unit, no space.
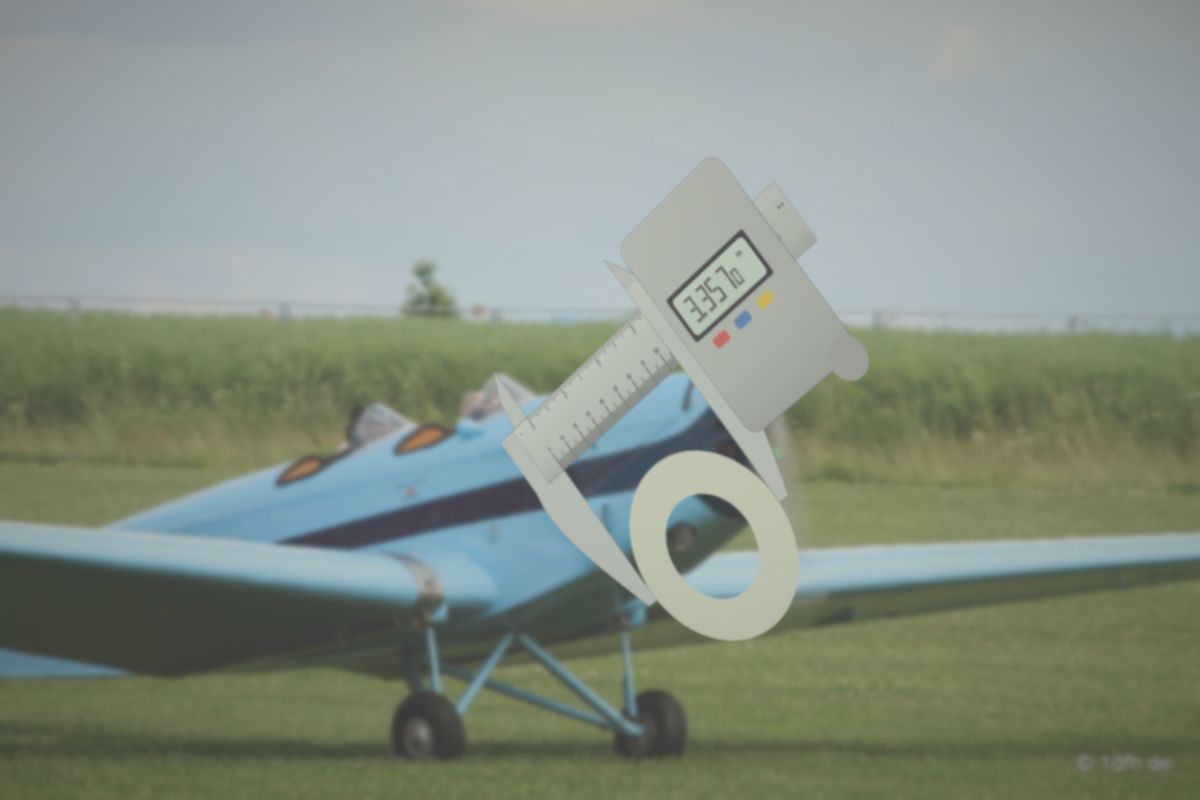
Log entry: 3.3570in
